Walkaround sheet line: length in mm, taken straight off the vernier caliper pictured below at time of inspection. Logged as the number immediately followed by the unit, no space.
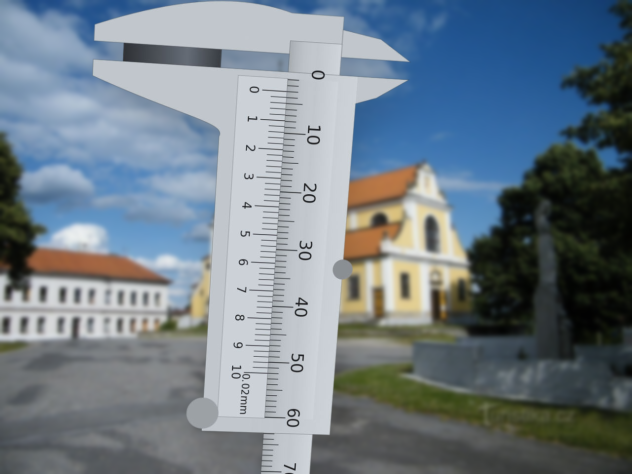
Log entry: 3.0mm
